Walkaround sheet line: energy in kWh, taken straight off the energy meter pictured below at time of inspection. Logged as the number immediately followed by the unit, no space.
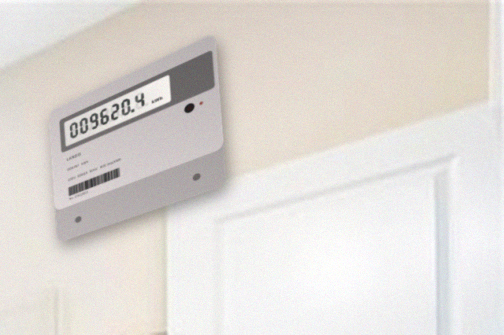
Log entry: 9620.4kWh
